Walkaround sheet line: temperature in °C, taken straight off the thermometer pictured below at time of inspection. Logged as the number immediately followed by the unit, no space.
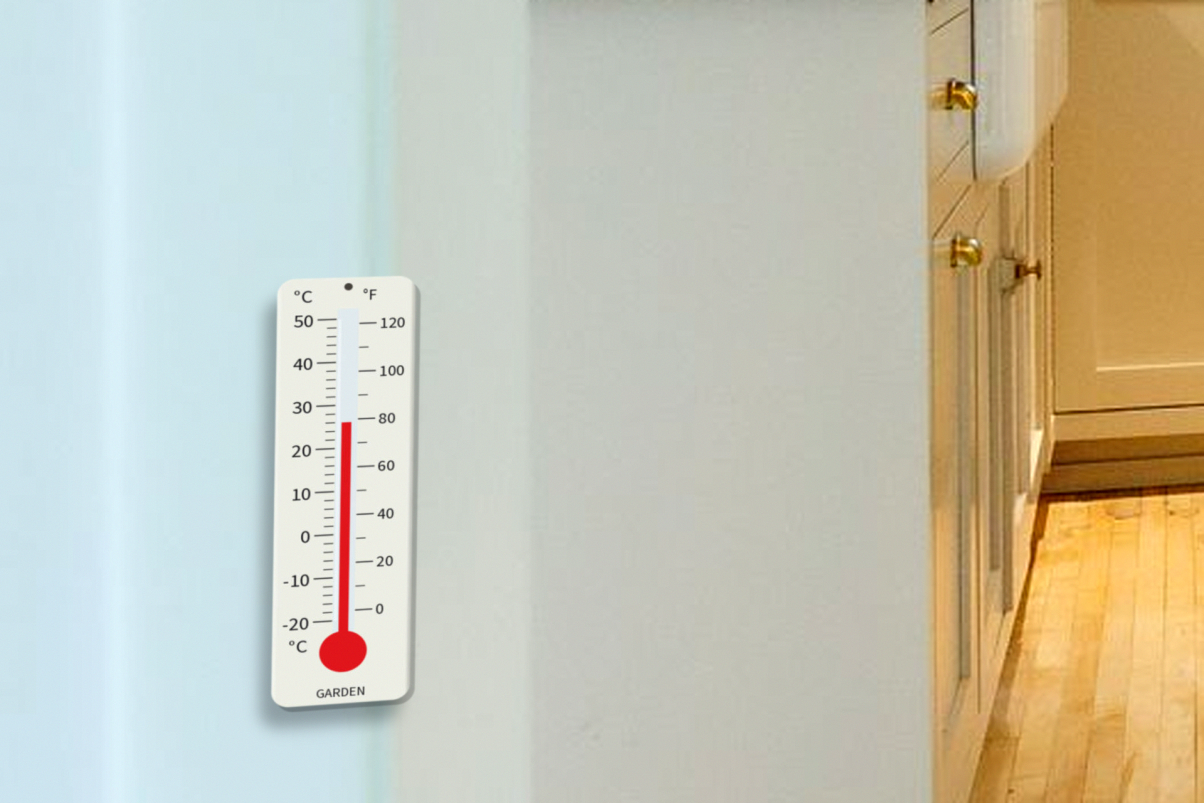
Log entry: 26°C
